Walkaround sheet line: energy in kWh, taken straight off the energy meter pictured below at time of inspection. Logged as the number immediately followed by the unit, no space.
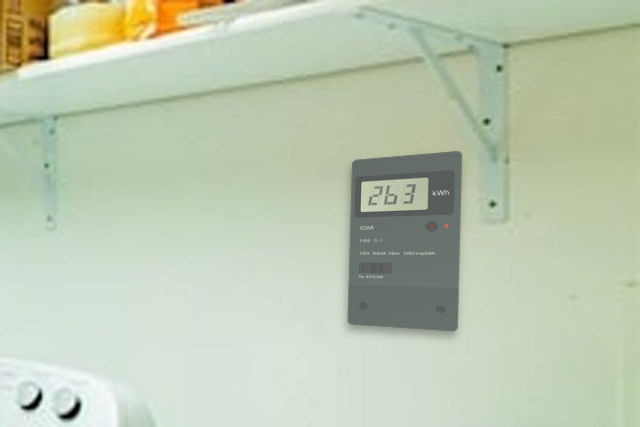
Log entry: 263kWh
